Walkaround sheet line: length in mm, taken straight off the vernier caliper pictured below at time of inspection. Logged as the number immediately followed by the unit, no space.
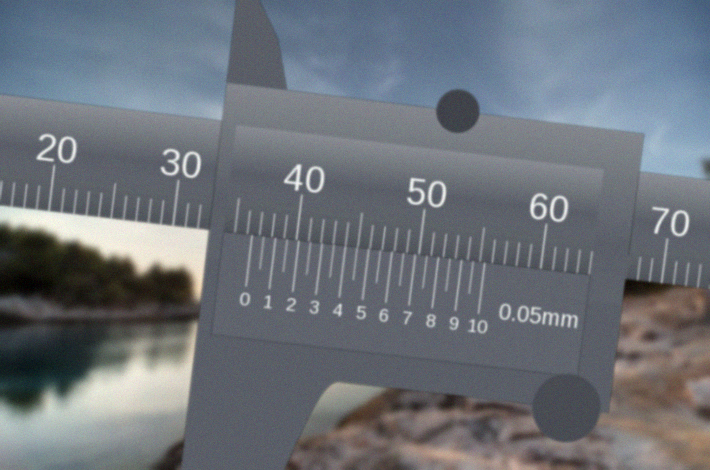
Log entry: 36.4mm
